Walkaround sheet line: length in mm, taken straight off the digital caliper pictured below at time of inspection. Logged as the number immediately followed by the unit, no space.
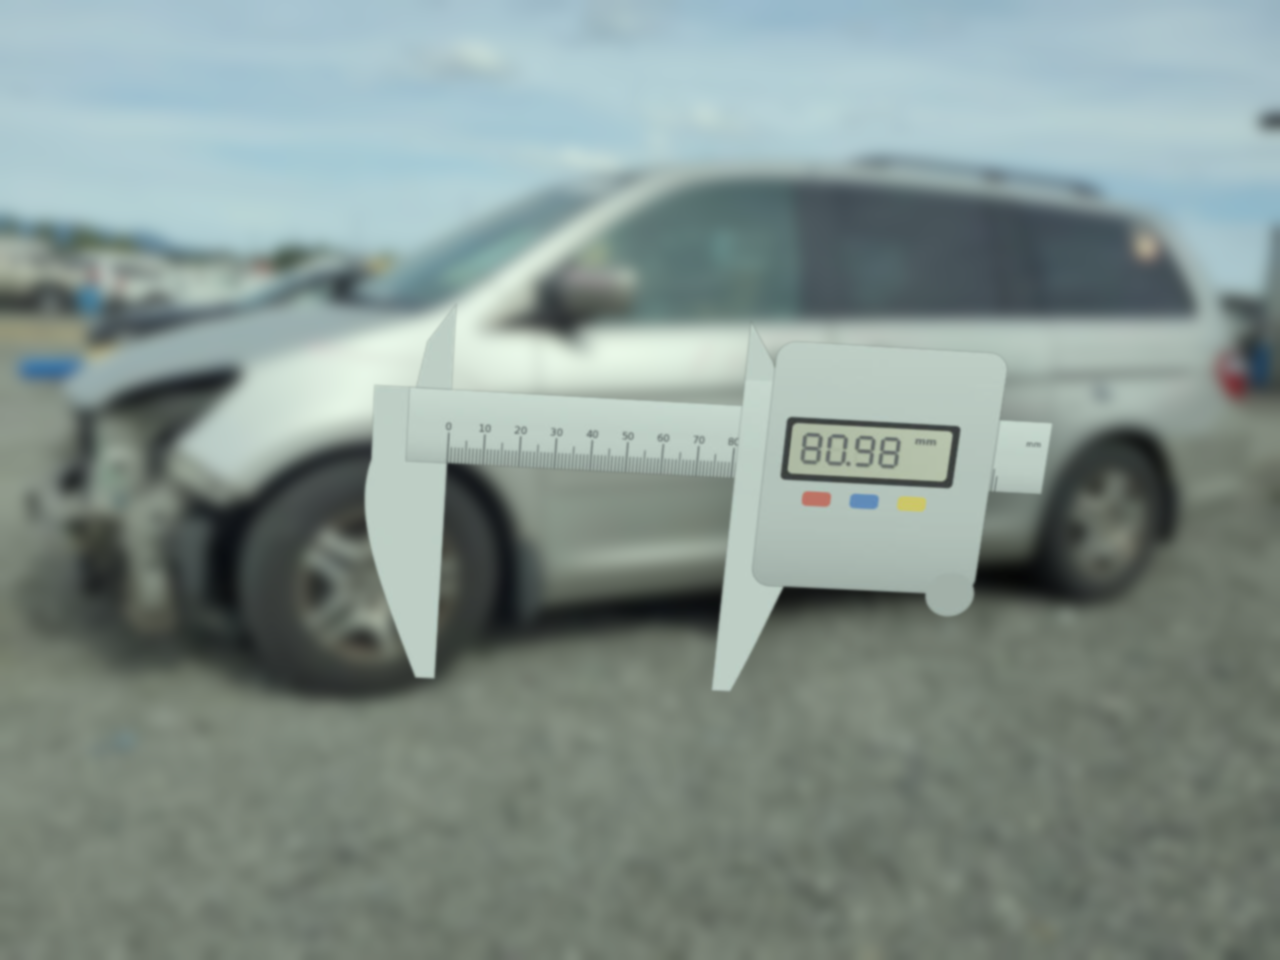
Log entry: 80.98mm
